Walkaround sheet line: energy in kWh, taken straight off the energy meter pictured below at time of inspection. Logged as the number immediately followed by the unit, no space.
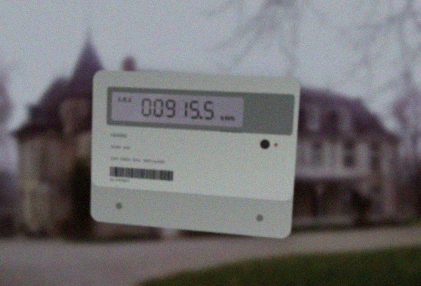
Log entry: 915.5kWh
